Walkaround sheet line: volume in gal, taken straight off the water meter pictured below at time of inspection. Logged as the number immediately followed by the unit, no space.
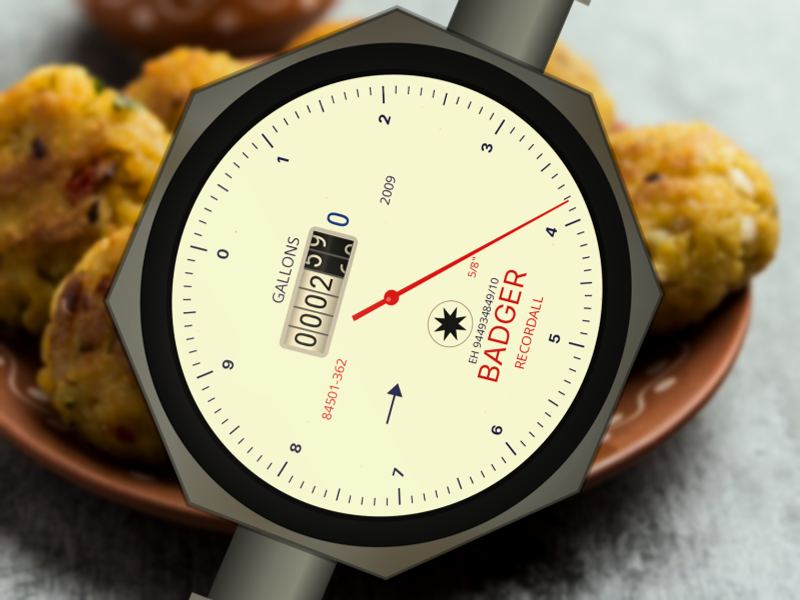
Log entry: 2593.8gal
